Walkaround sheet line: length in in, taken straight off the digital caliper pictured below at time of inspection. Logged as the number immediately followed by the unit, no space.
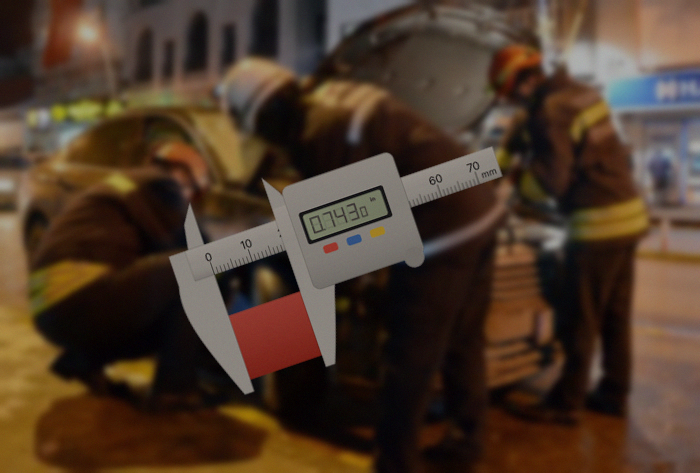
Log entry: 0.7430in
